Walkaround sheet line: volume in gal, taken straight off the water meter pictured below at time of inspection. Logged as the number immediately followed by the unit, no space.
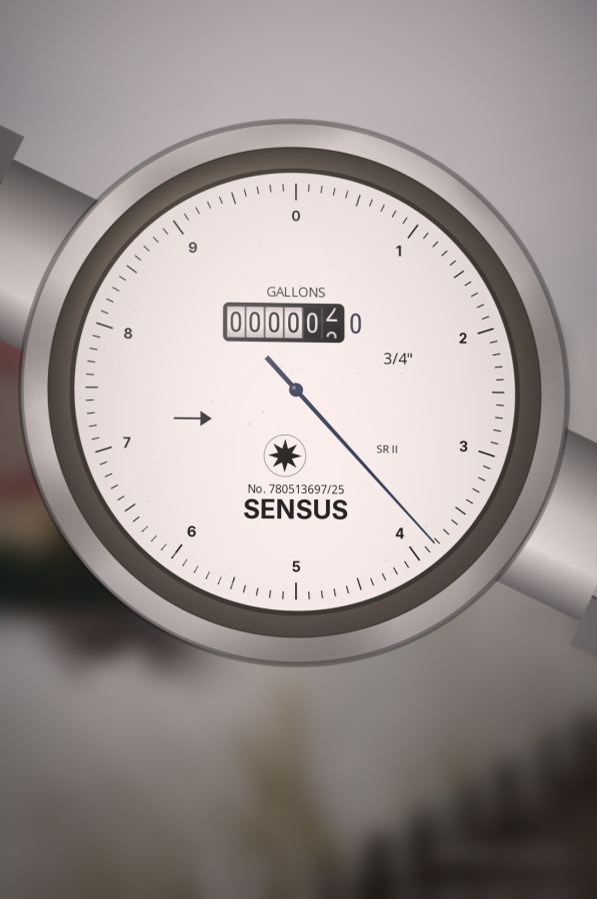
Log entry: 23.8gal
